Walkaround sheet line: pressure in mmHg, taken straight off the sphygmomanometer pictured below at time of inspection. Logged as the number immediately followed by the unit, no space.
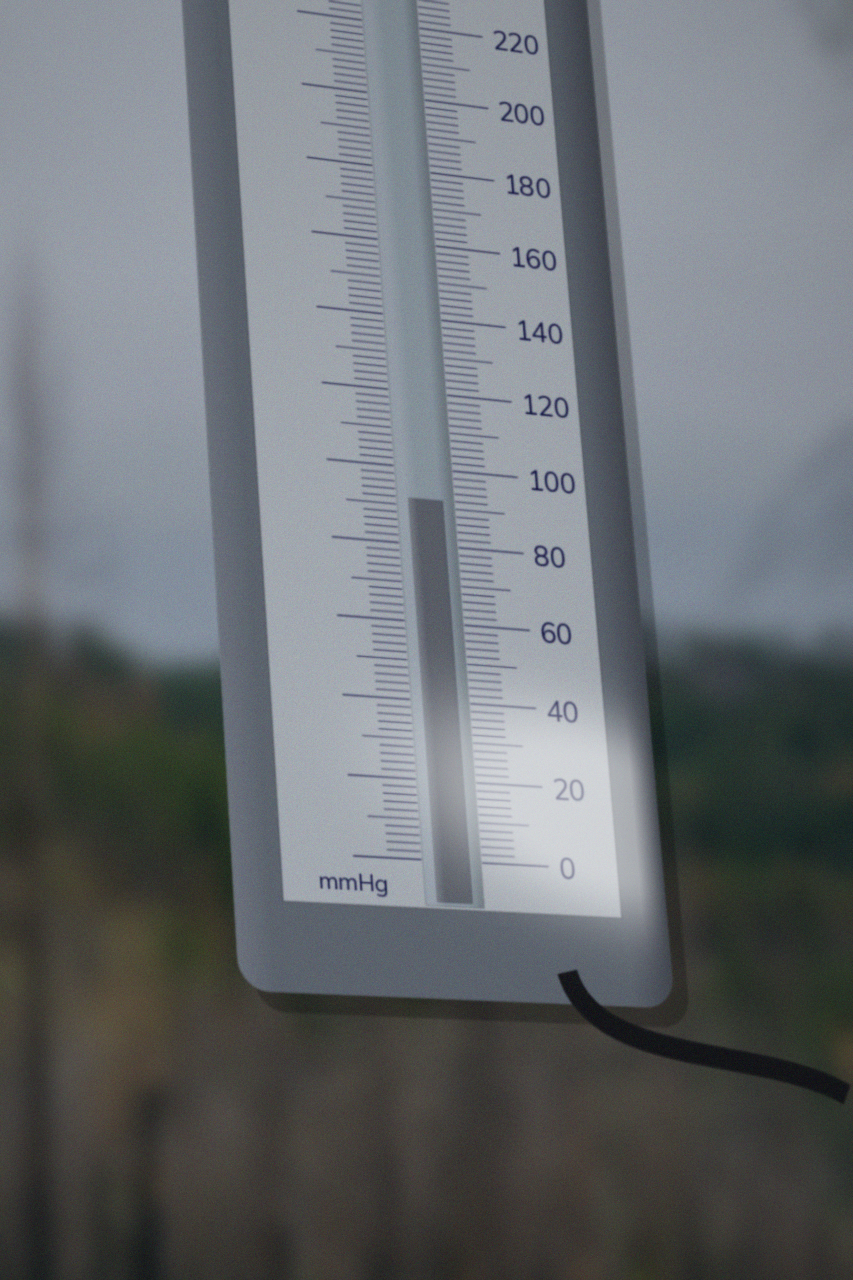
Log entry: 92mmHg
